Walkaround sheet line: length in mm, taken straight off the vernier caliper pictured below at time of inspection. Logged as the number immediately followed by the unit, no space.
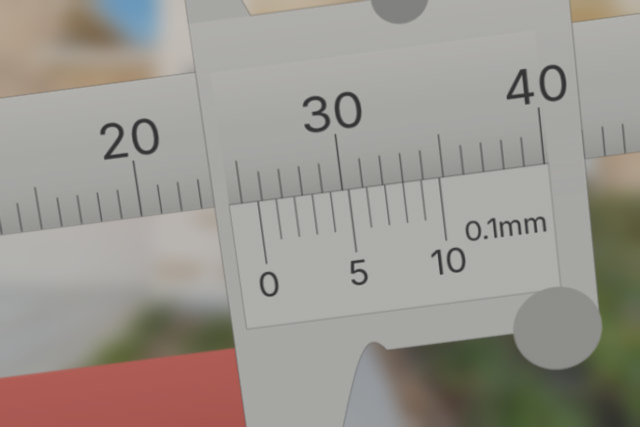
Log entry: 25.8mm
